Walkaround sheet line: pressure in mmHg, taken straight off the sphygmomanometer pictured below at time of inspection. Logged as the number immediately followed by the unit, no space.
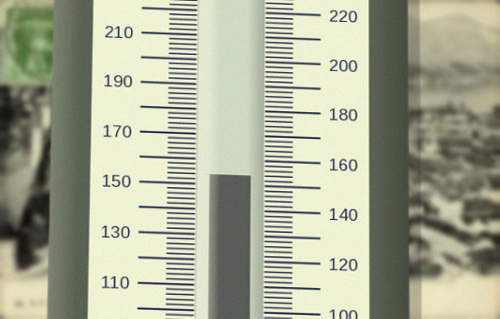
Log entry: 154mmHg
